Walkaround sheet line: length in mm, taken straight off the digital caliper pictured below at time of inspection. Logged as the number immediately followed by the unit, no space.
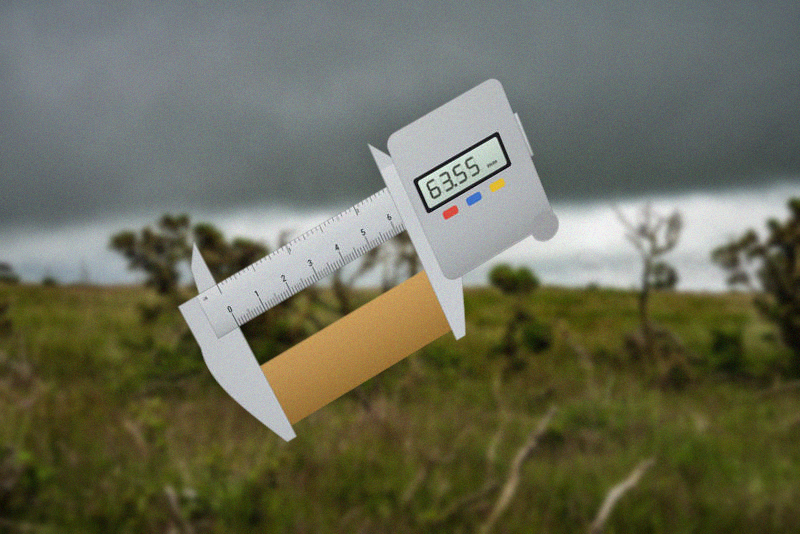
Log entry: 63.55mm
